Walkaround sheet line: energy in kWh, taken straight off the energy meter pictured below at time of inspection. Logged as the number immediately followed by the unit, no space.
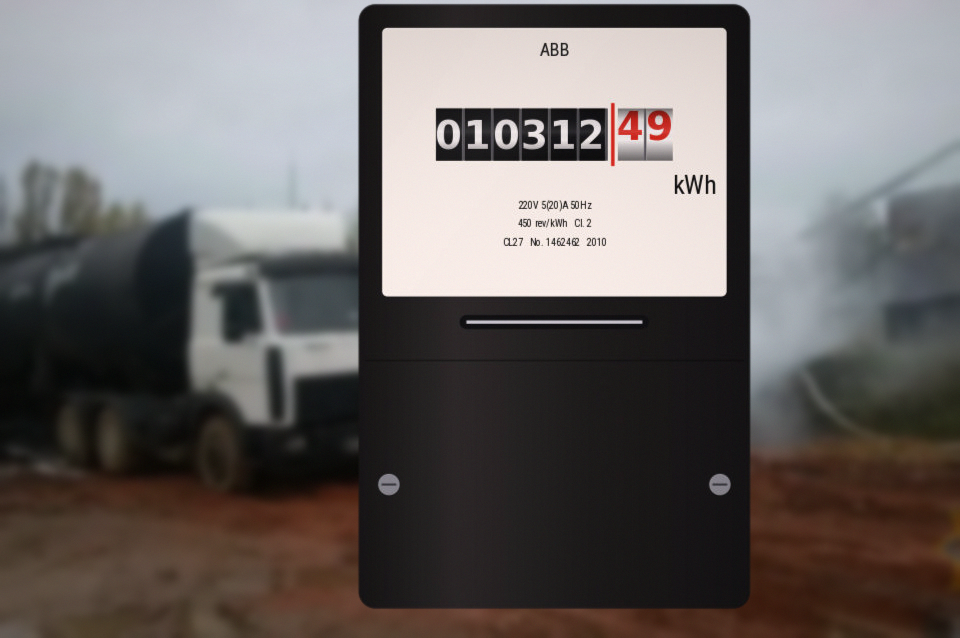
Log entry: 10312.49kWh
